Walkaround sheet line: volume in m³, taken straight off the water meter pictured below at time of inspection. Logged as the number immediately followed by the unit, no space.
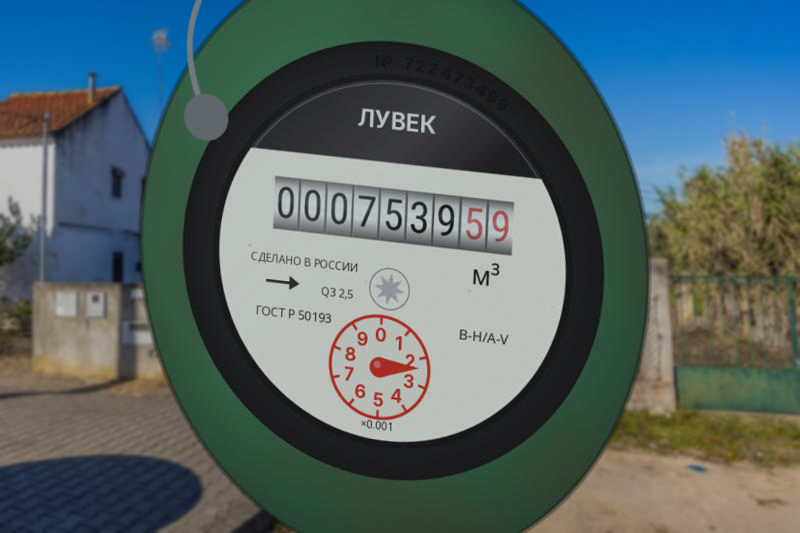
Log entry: 7539.592m³
